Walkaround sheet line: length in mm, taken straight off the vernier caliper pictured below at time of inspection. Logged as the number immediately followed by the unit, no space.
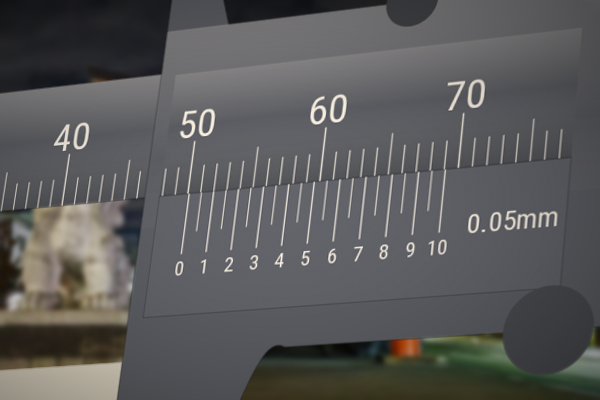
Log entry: 50.1mm
